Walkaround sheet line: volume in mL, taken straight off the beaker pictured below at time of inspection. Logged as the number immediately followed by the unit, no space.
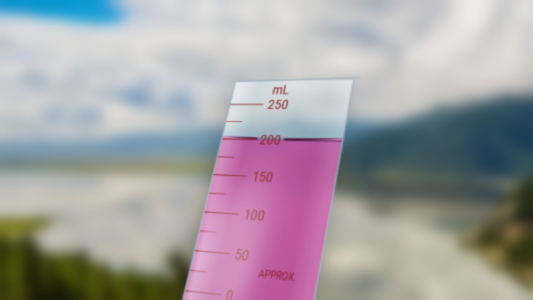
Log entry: 200mL
